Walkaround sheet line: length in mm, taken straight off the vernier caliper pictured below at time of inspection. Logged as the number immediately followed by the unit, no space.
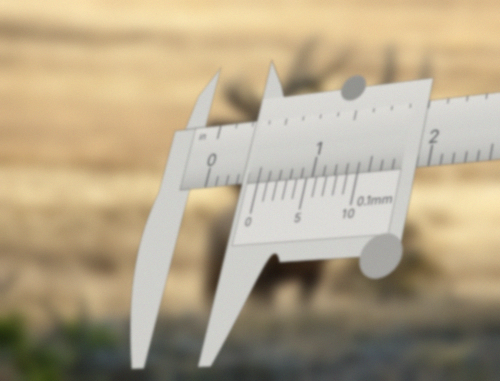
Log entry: 5.0mm
